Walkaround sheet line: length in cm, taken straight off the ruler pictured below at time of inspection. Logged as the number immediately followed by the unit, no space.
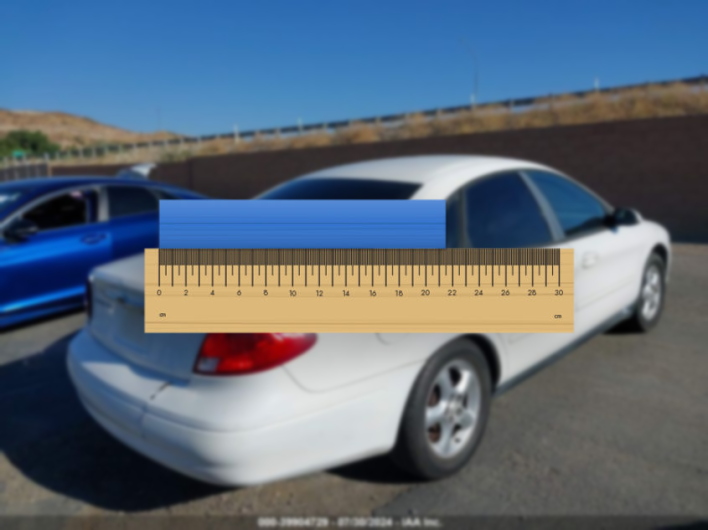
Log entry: 21.5cm
